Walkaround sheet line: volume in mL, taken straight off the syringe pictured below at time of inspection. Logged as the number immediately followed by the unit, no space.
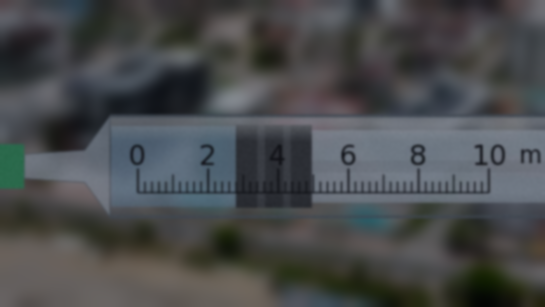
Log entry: 2.8mL
